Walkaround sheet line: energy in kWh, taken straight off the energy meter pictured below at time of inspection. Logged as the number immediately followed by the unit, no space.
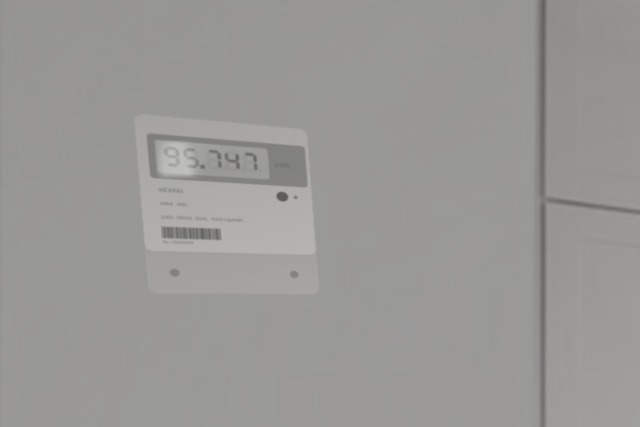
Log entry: 95.747kWh
